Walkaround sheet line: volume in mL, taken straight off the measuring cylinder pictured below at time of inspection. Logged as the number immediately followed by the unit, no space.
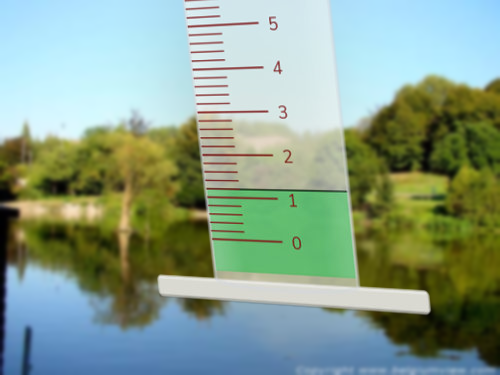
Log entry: 1.2mL
